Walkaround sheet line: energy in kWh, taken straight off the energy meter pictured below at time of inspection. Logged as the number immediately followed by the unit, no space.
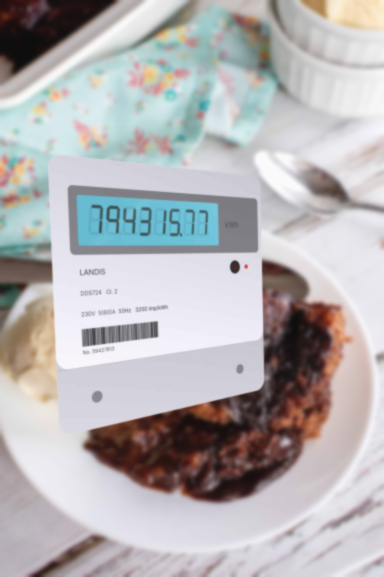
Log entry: 794315.77kWh
